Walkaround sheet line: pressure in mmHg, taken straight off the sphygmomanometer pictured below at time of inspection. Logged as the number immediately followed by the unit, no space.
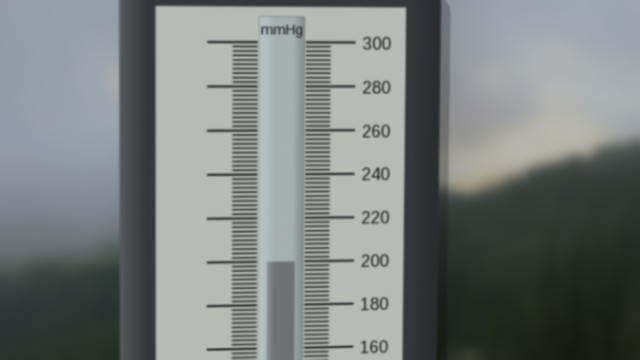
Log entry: 200mmHg
